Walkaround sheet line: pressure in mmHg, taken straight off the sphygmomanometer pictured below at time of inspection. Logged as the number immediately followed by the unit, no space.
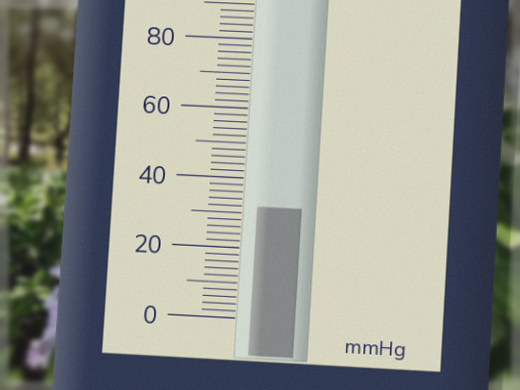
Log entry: 32mmHg
